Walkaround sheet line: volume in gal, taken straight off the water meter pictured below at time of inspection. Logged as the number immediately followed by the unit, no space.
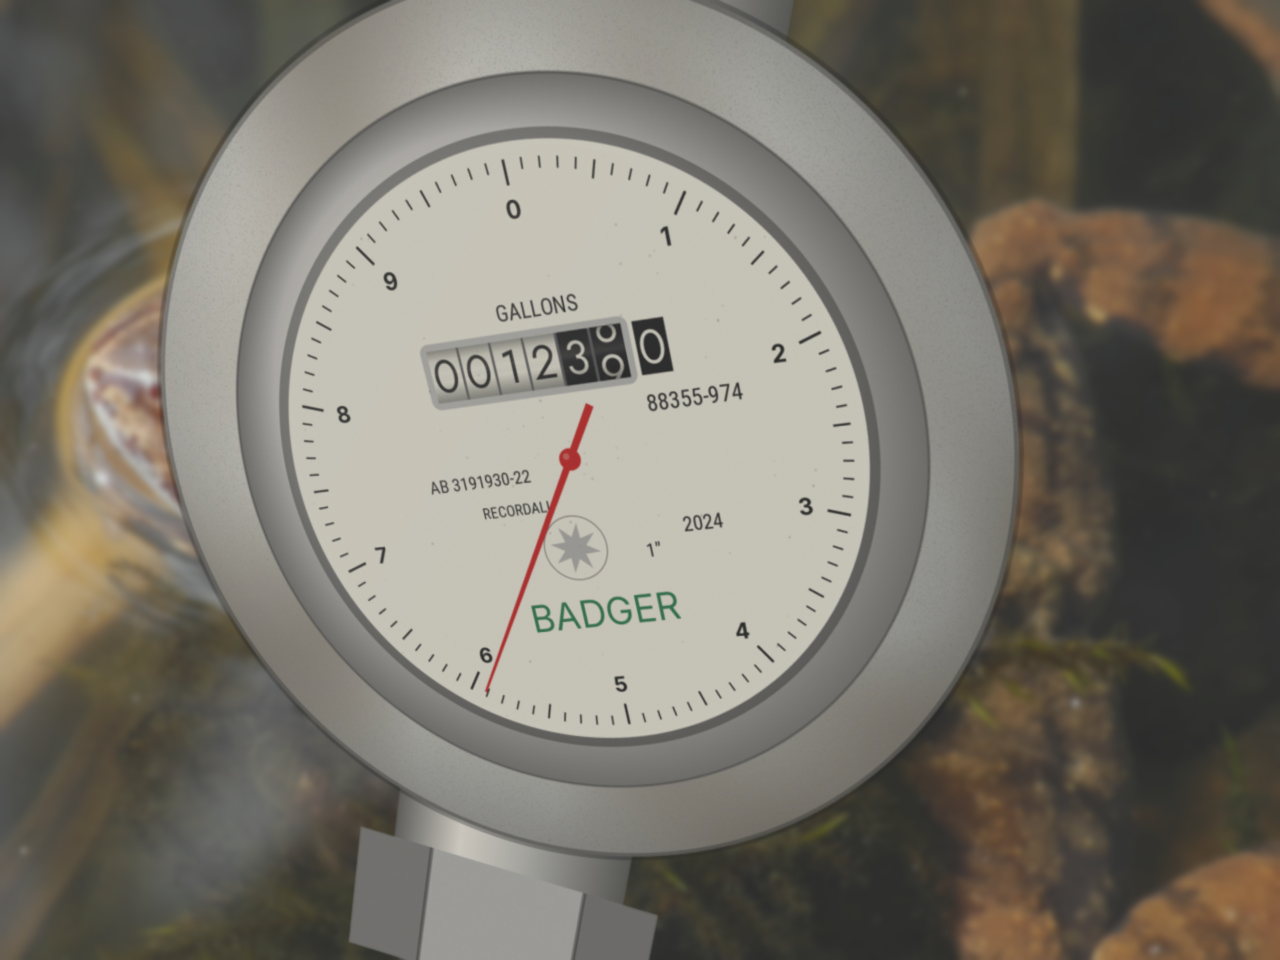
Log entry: 12385.9gal
